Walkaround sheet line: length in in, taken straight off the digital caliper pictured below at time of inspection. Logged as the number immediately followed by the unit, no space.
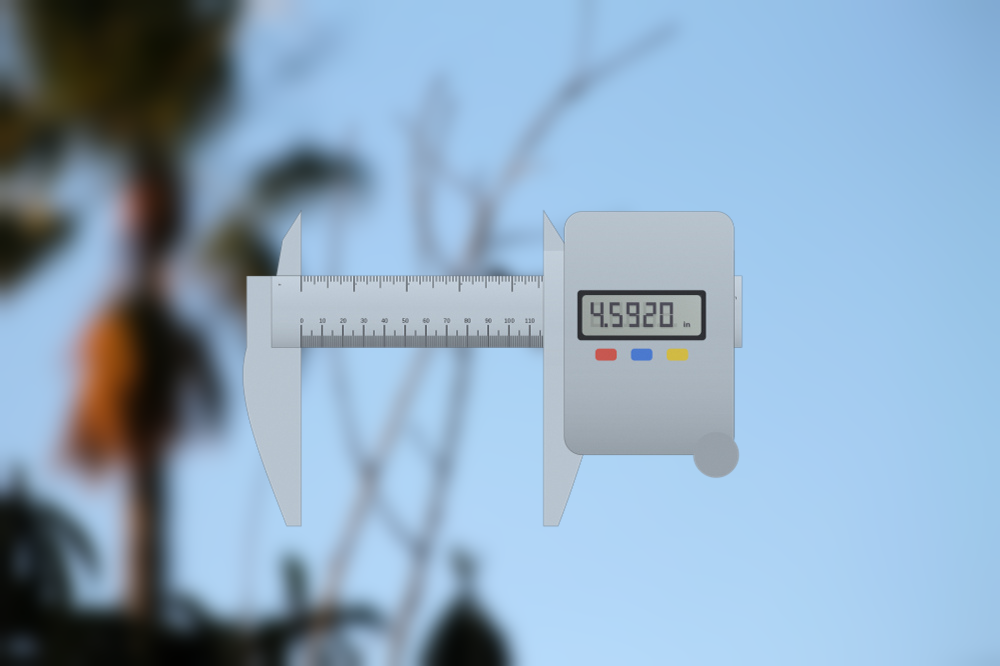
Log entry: 4.5920in
